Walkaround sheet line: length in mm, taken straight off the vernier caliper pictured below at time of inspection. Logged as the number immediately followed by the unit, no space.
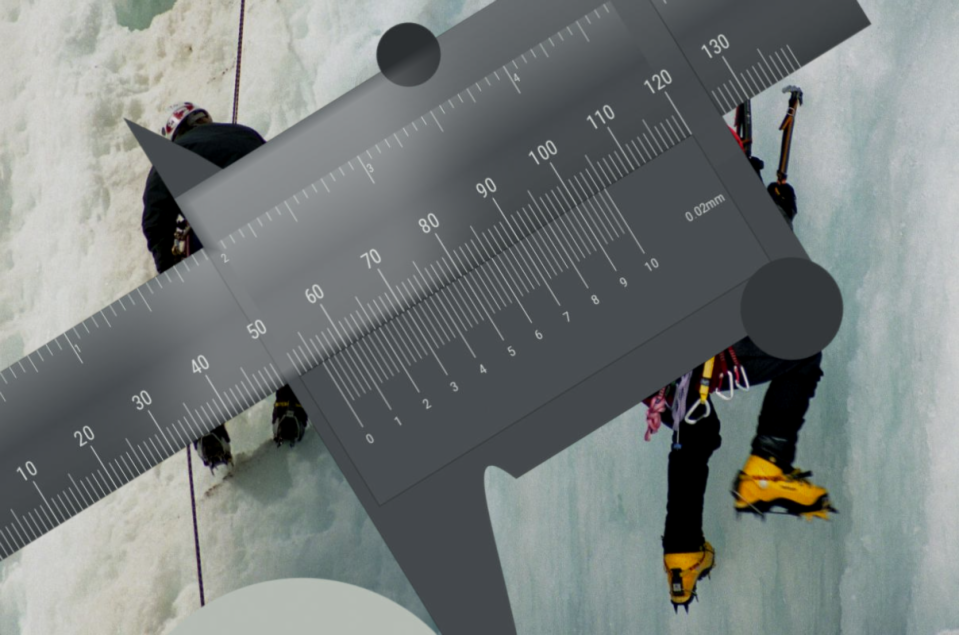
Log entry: 55.8mm
